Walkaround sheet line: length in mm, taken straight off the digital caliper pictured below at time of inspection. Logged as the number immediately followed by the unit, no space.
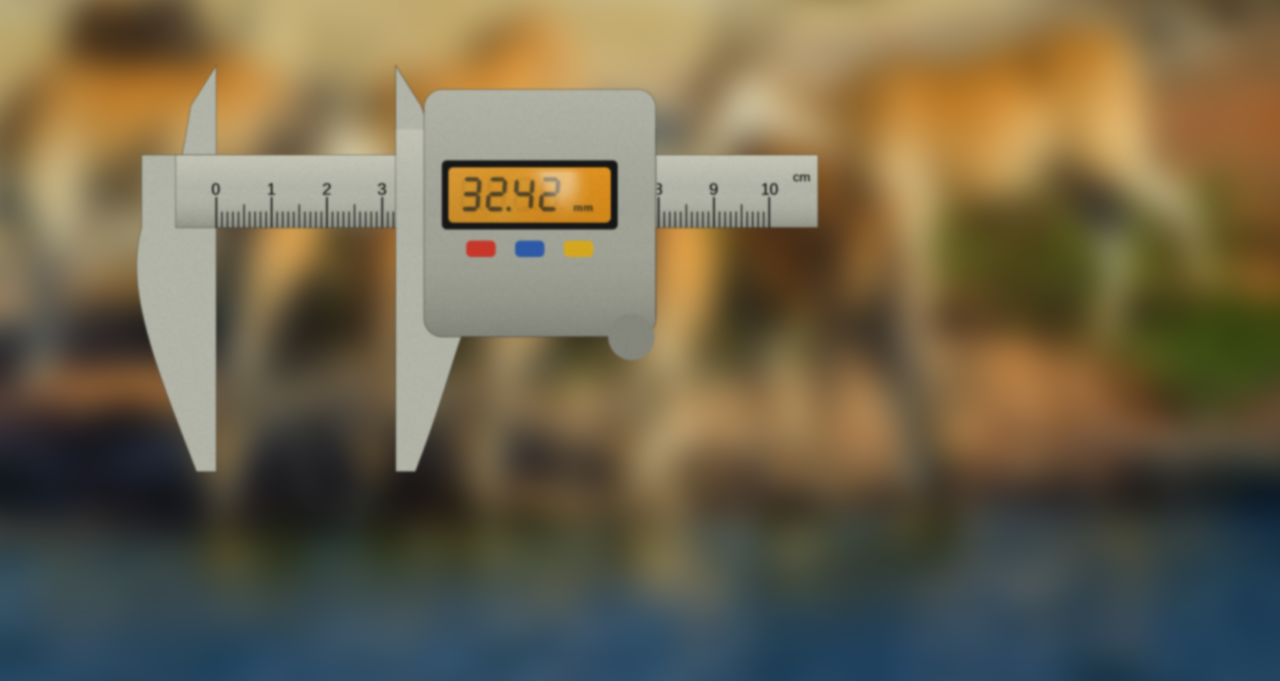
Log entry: 32.42mm
